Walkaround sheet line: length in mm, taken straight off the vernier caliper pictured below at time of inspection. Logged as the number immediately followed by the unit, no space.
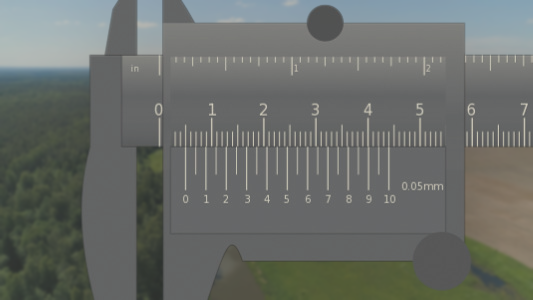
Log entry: 5.0mm
